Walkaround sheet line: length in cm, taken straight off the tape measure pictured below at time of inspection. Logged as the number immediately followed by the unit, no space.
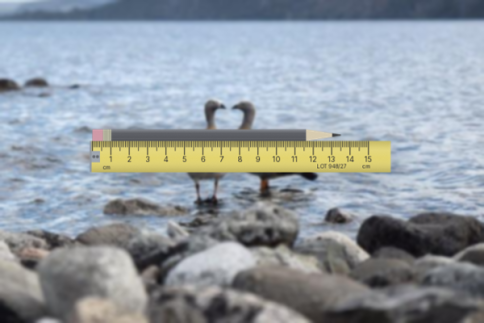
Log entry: 13.5cm
